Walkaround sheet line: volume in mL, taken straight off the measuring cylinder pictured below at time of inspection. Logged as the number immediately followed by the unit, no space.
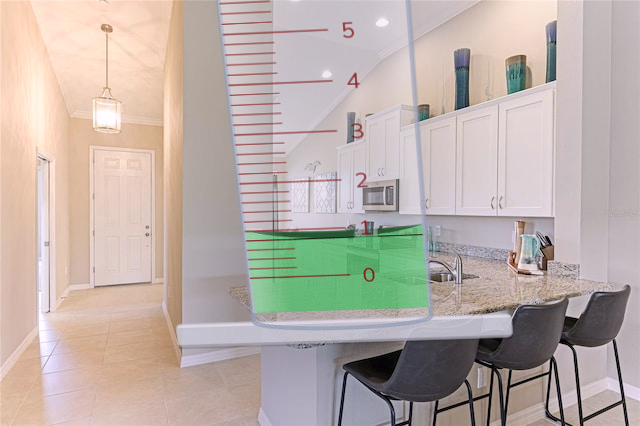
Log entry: 0.8mL
